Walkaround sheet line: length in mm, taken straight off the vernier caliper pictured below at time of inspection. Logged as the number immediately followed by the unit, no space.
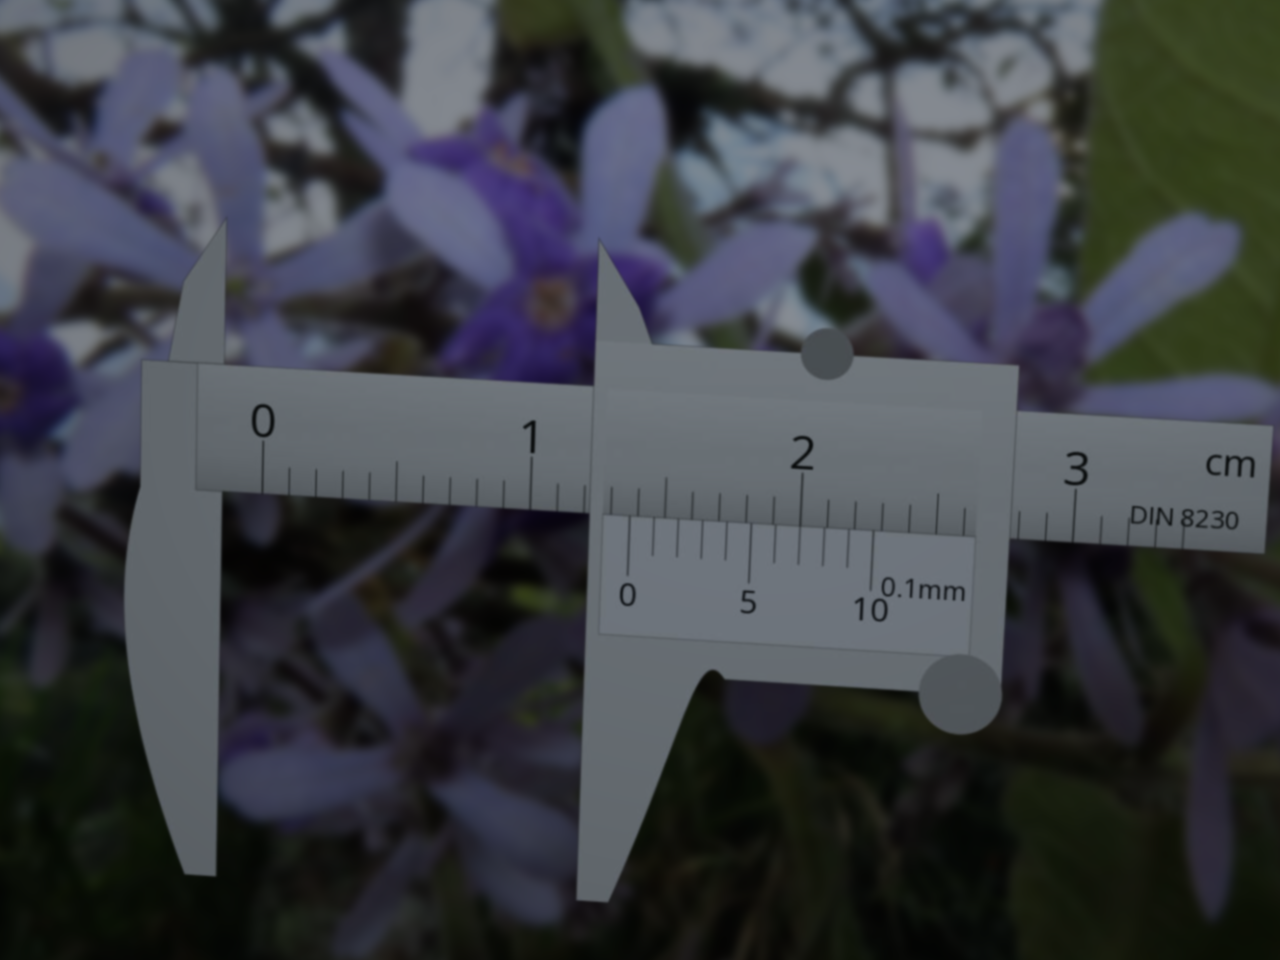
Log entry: 13.7mm
